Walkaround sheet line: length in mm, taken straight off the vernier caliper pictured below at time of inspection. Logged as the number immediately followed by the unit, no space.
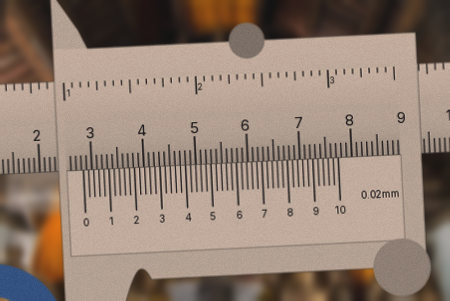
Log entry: 28.4mm
